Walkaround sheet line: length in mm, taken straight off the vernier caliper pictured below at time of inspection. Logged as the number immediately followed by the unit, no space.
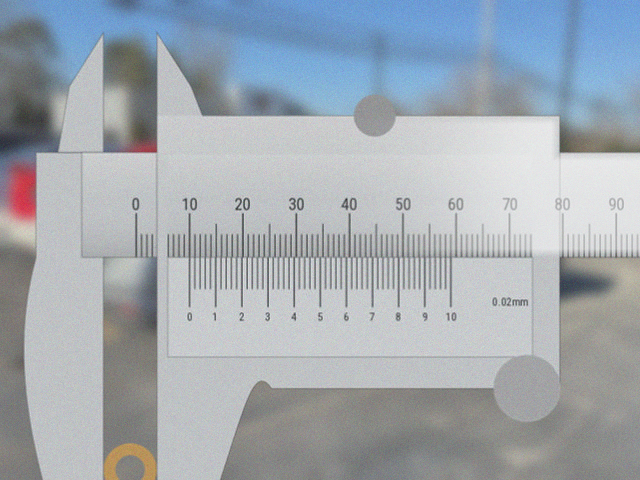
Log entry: 10.0mm
